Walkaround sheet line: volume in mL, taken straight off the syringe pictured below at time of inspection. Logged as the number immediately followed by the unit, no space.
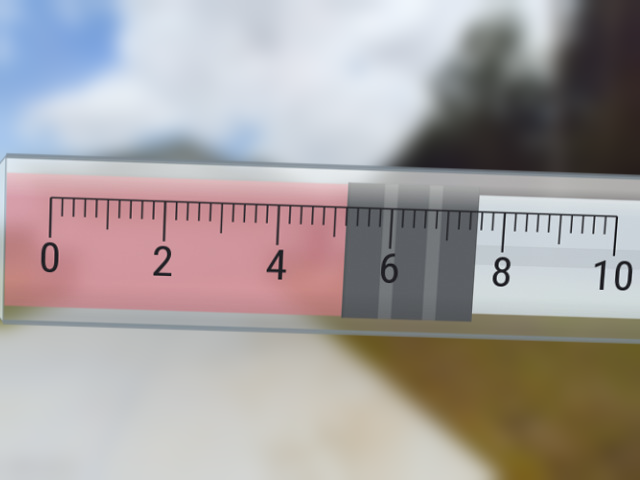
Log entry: 5.2mL
